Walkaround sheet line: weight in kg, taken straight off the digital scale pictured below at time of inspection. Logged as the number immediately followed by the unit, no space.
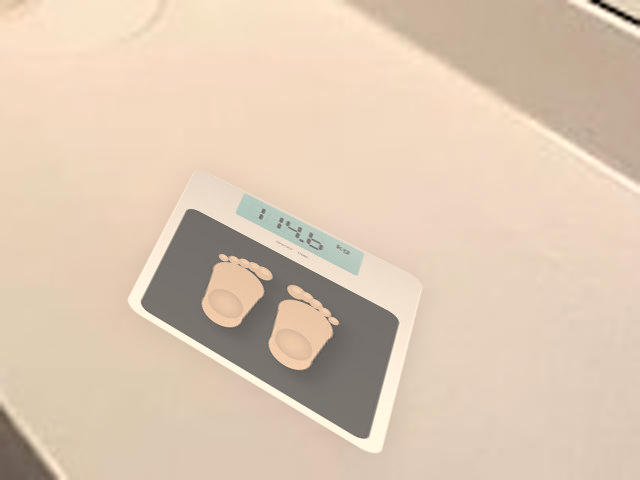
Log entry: 114.6kg
